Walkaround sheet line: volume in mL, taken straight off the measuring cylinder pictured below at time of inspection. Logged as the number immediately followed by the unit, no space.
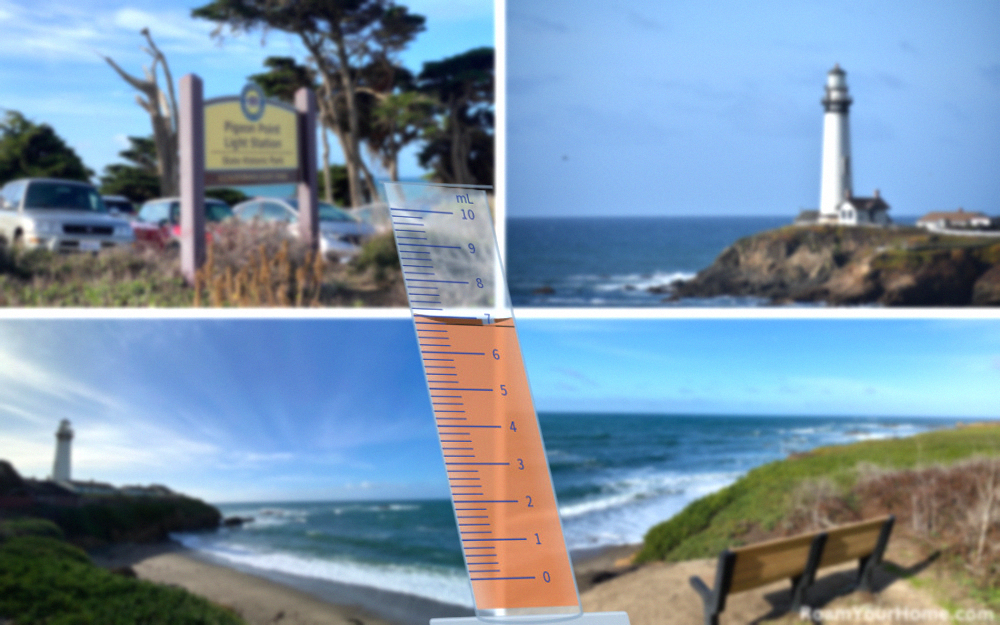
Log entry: 6.8mL
